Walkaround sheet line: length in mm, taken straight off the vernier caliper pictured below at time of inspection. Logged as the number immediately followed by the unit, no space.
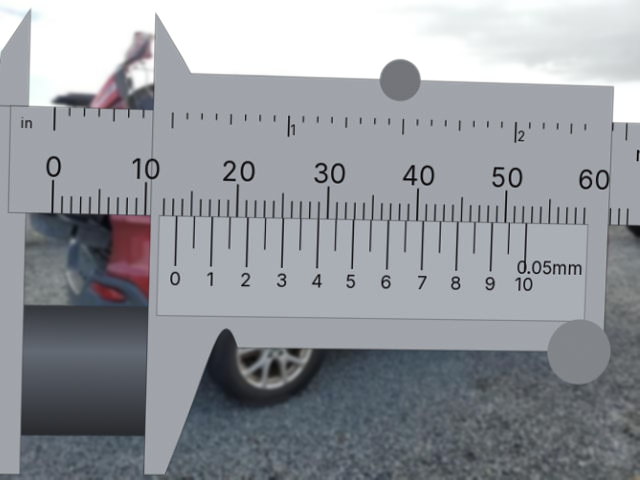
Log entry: 13.4mm
